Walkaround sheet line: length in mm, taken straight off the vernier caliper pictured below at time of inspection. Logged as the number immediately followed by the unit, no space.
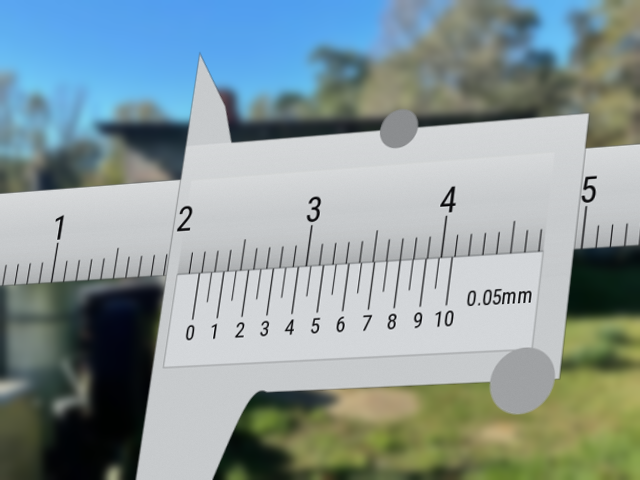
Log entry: 21.8mm
